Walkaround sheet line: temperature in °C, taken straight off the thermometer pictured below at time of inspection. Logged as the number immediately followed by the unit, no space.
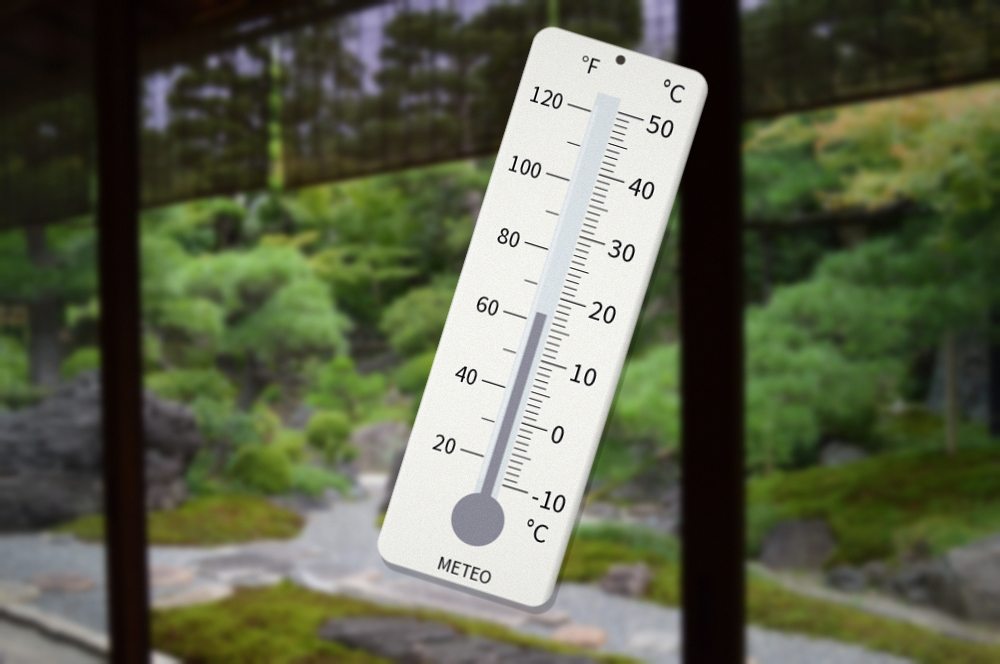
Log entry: 17°C
